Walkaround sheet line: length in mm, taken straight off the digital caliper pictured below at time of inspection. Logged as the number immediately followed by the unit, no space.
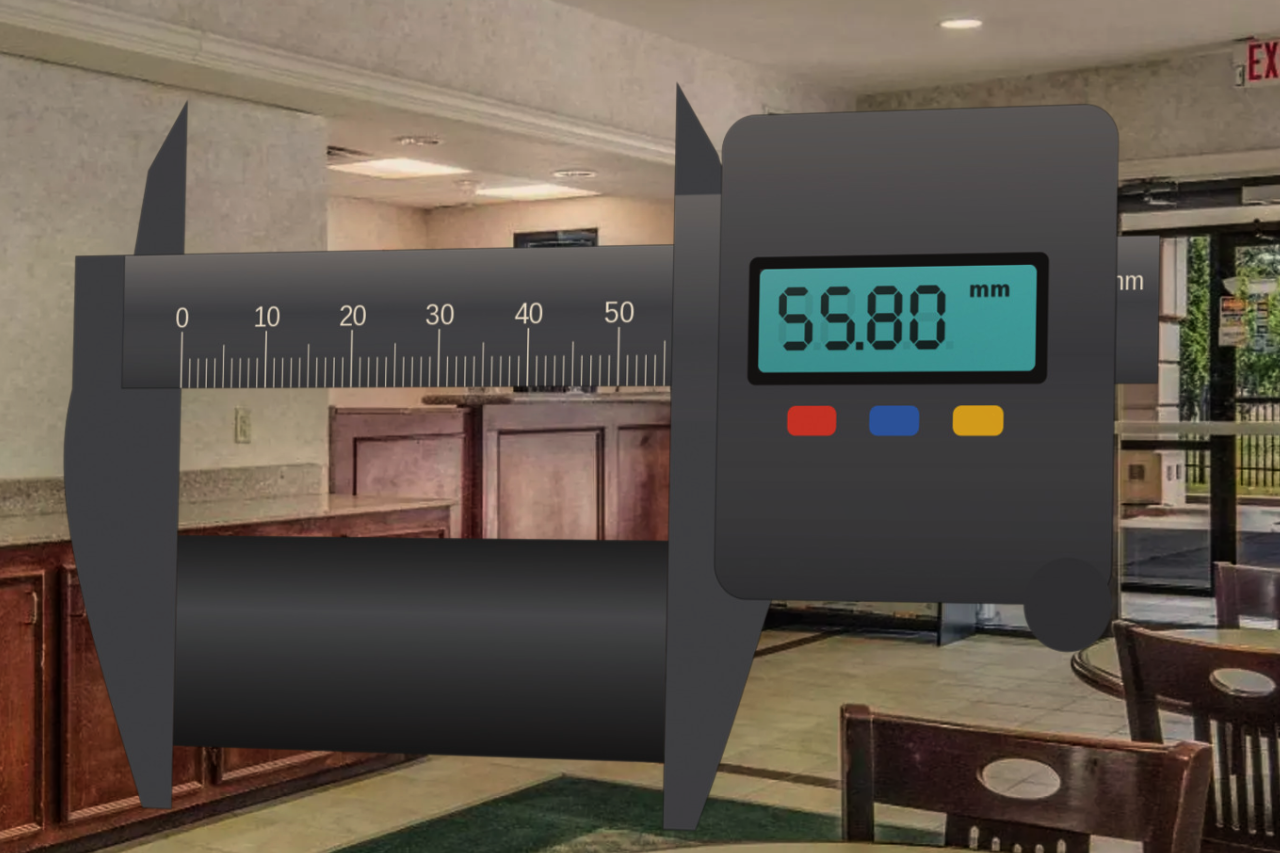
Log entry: 55.80mm
